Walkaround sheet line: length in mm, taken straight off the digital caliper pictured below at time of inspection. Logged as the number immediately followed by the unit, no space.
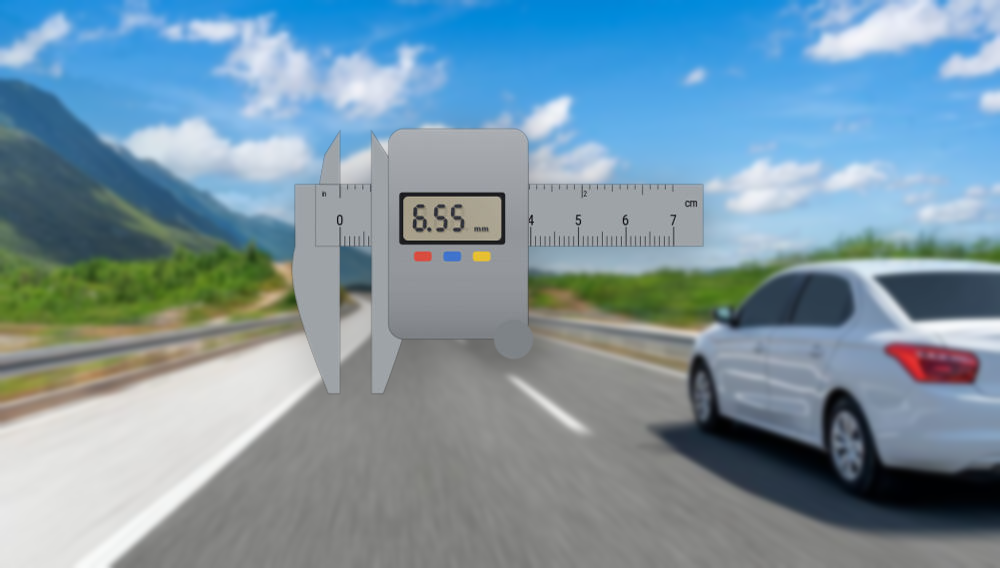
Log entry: 6.55mm
